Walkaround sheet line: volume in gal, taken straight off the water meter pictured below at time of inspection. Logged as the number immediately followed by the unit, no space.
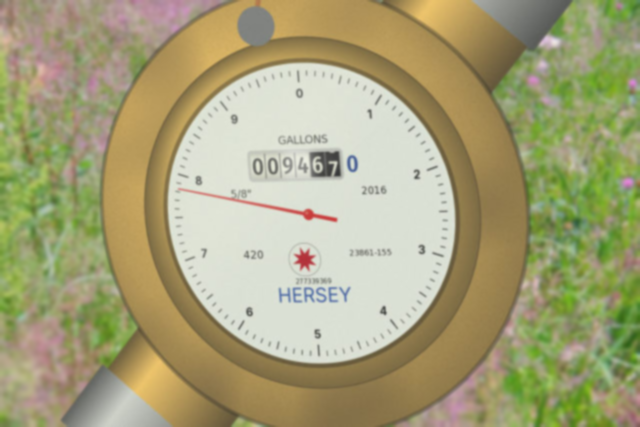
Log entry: 94667.8gal
